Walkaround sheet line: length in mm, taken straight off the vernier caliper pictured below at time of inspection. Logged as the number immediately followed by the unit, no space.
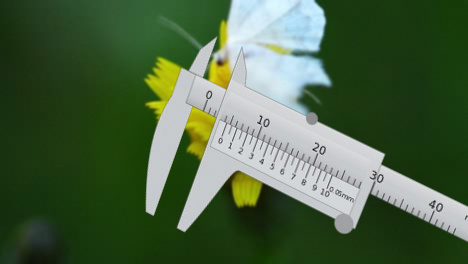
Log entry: 4.4mm
